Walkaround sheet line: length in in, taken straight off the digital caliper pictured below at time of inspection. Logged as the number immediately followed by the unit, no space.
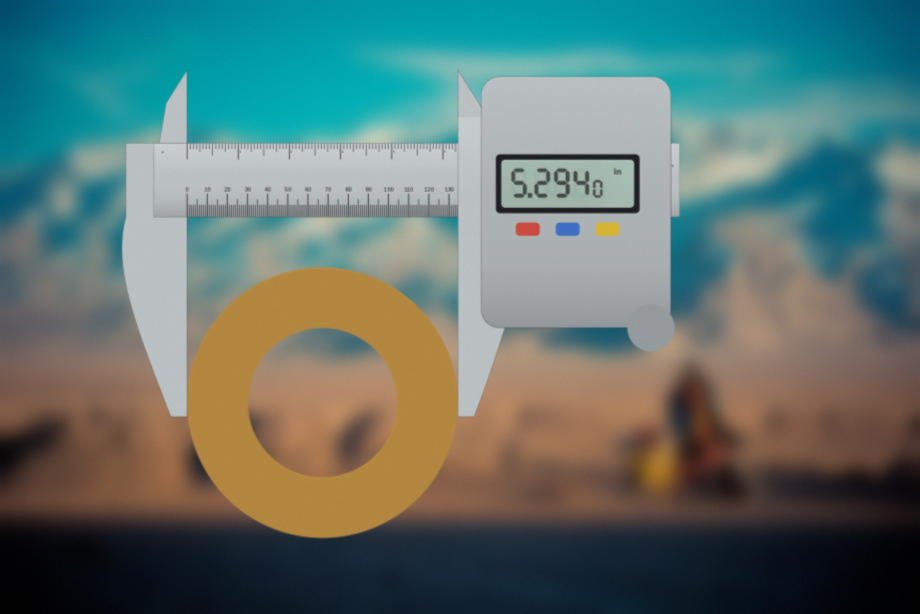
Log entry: 5.2940in
